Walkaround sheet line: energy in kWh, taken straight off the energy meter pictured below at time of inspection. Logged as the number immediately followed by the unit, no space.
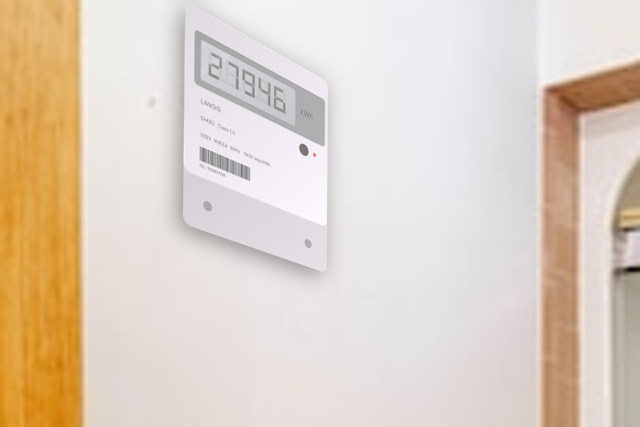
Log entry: 27946kWh
